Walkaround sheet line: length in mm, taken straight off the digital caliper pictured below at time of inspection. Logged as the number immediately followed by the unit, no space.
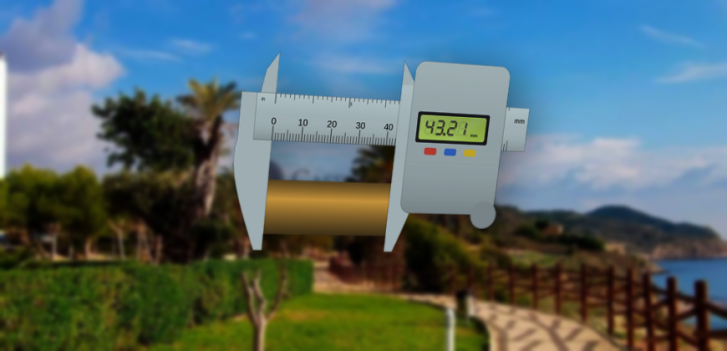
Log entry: 43.21mm
